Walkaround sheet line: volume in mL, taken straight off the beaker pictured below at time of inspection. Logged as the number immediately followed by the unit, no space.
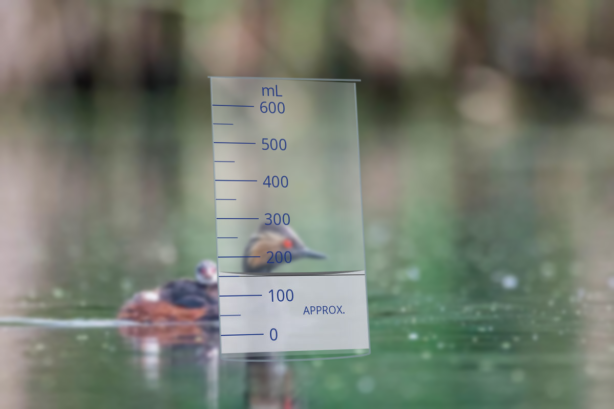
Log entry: 150mL
